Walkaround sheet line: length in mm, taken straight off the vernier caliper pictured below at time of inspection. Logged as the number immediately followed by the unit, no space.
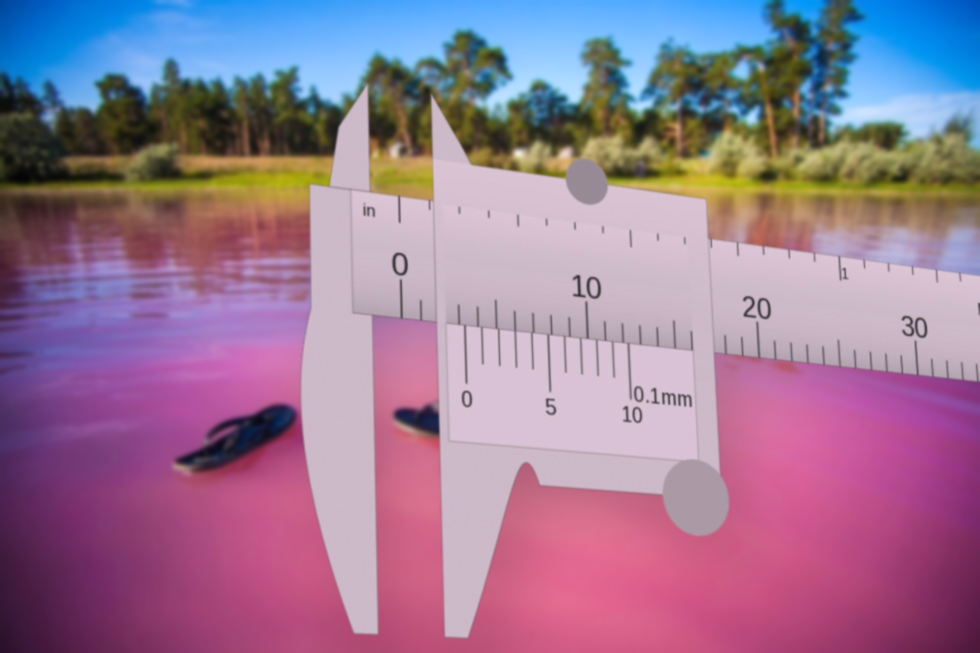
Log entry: 3.3mm
